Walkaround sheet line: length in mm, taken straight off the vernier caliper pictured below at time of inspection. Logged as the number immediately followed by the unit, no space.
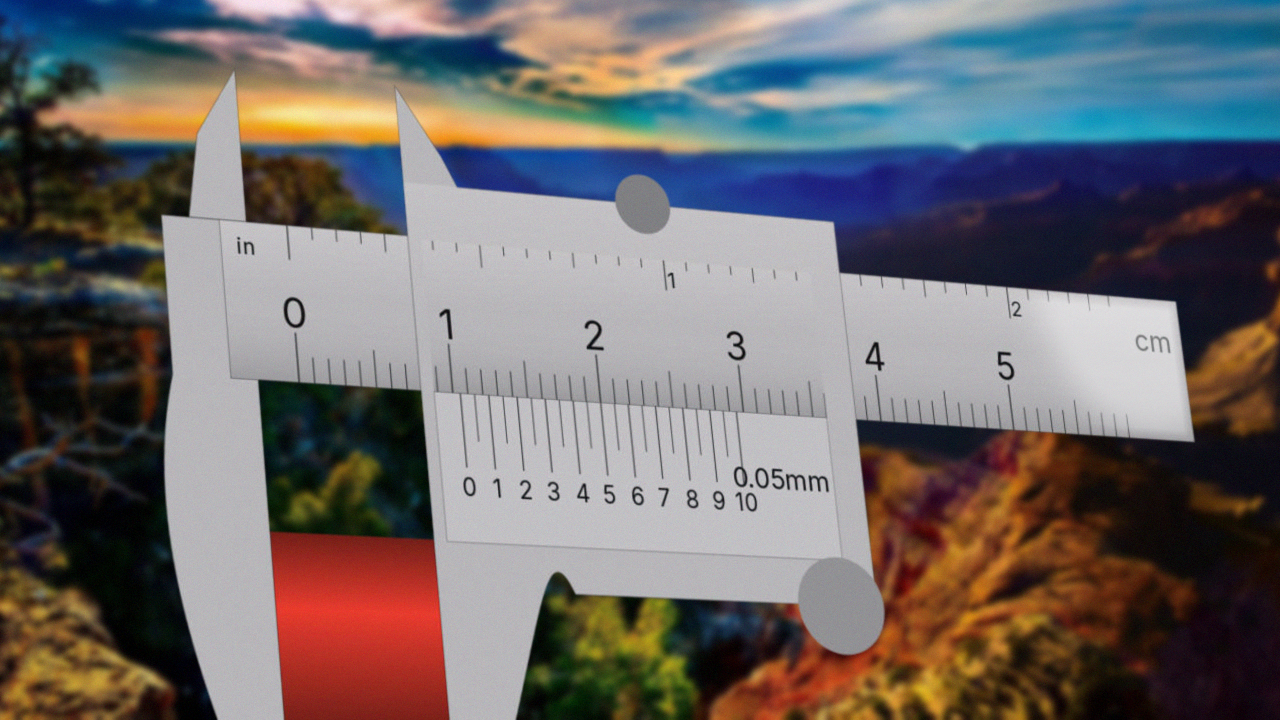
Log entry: 10.5mm
